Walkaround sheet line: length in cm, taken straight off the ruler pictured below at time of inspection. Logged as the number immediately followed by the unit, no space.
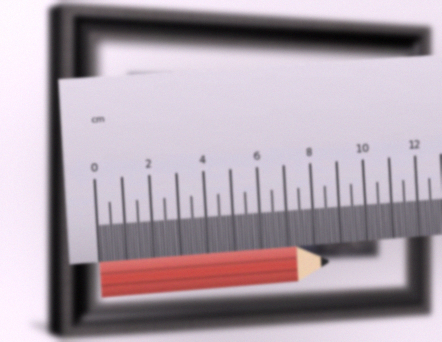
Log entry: 8.5cm
